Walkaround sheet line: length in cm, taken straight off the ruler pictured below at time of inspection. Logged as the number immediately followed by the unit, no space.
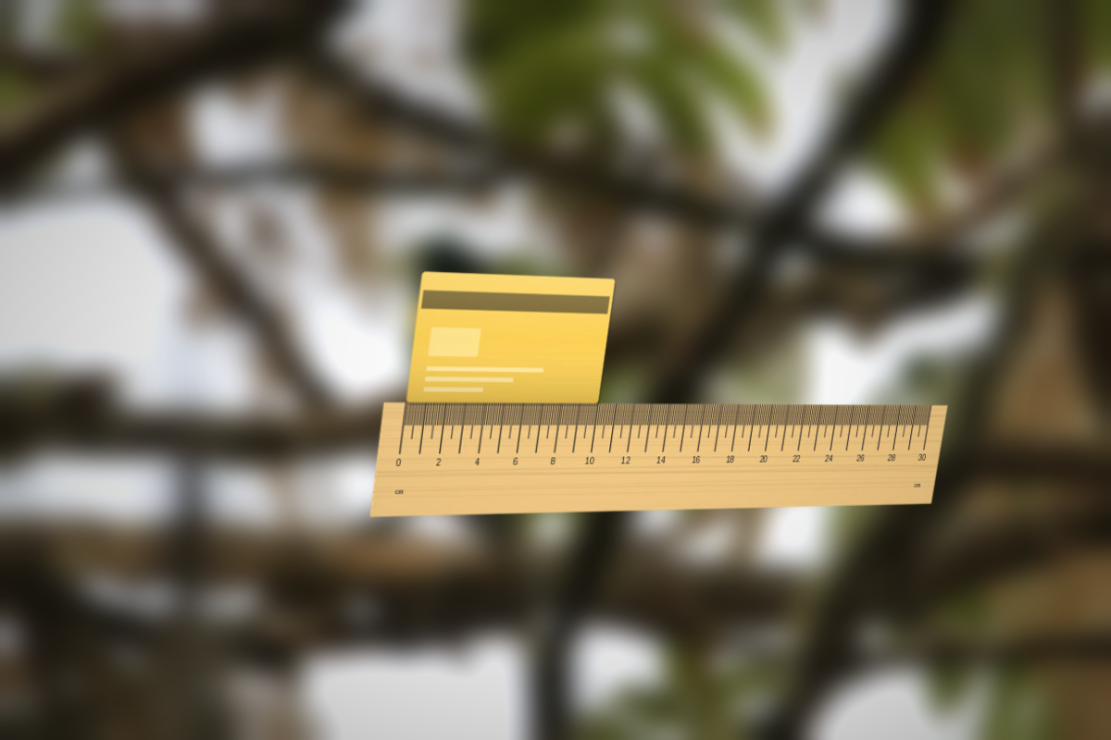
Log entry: 10cm
